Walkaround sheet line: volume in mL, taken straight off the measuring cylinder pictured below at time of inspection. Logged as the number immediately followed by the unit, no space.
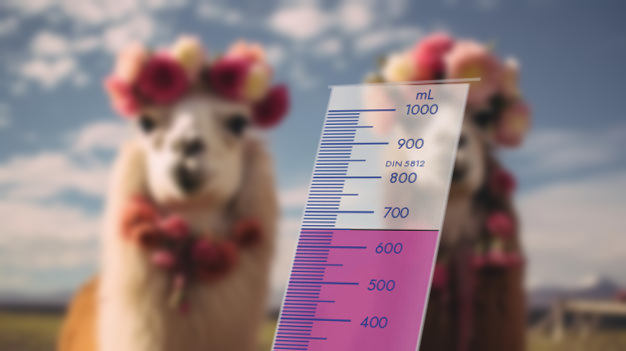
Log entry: 650mL
